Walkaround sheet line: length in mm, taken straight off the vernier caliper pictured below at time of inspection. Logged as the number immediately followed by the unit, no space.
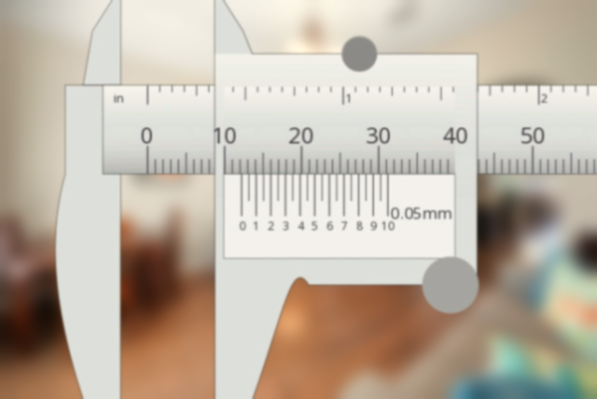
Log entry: 12.2mm
